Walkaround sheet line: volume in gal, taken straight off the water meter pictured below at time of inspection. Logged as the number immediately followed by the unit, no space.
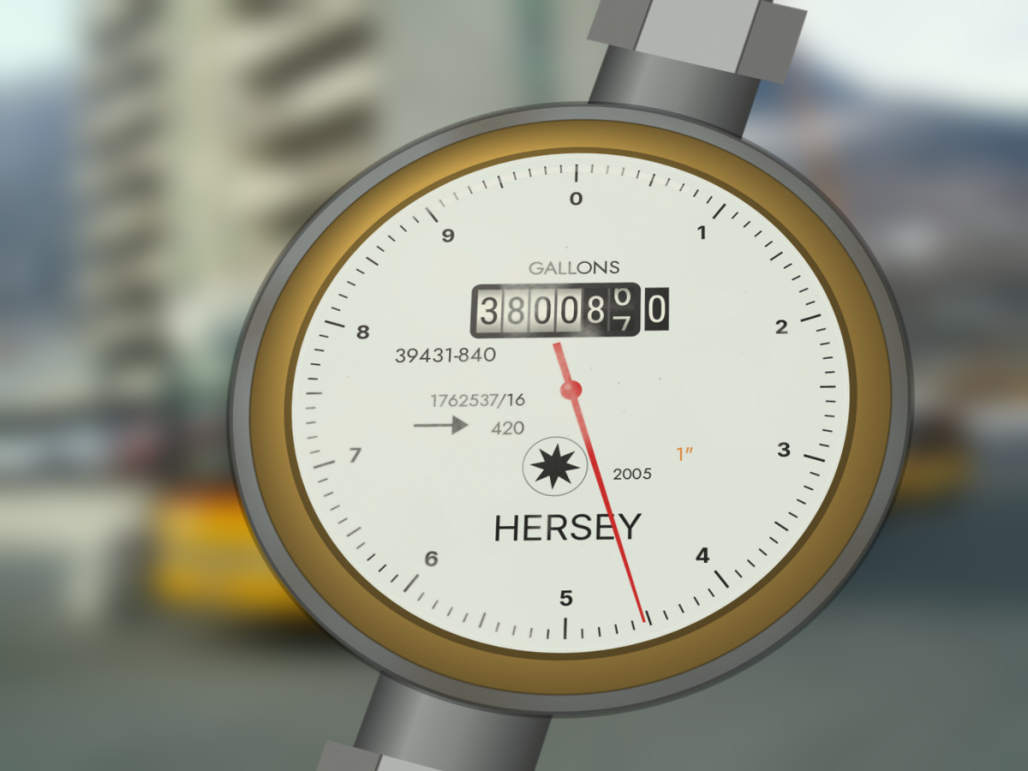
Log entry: 3800864.5gal
